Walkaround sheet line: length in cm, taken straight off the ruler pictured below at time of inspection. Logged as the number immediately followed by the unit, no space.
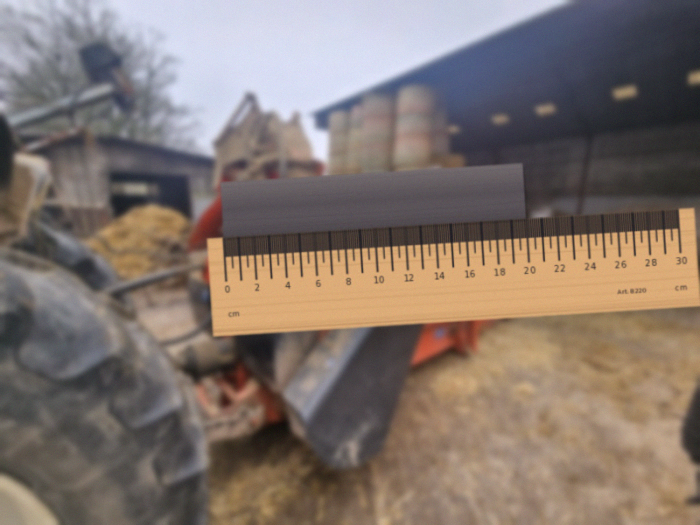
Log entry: 20cm
